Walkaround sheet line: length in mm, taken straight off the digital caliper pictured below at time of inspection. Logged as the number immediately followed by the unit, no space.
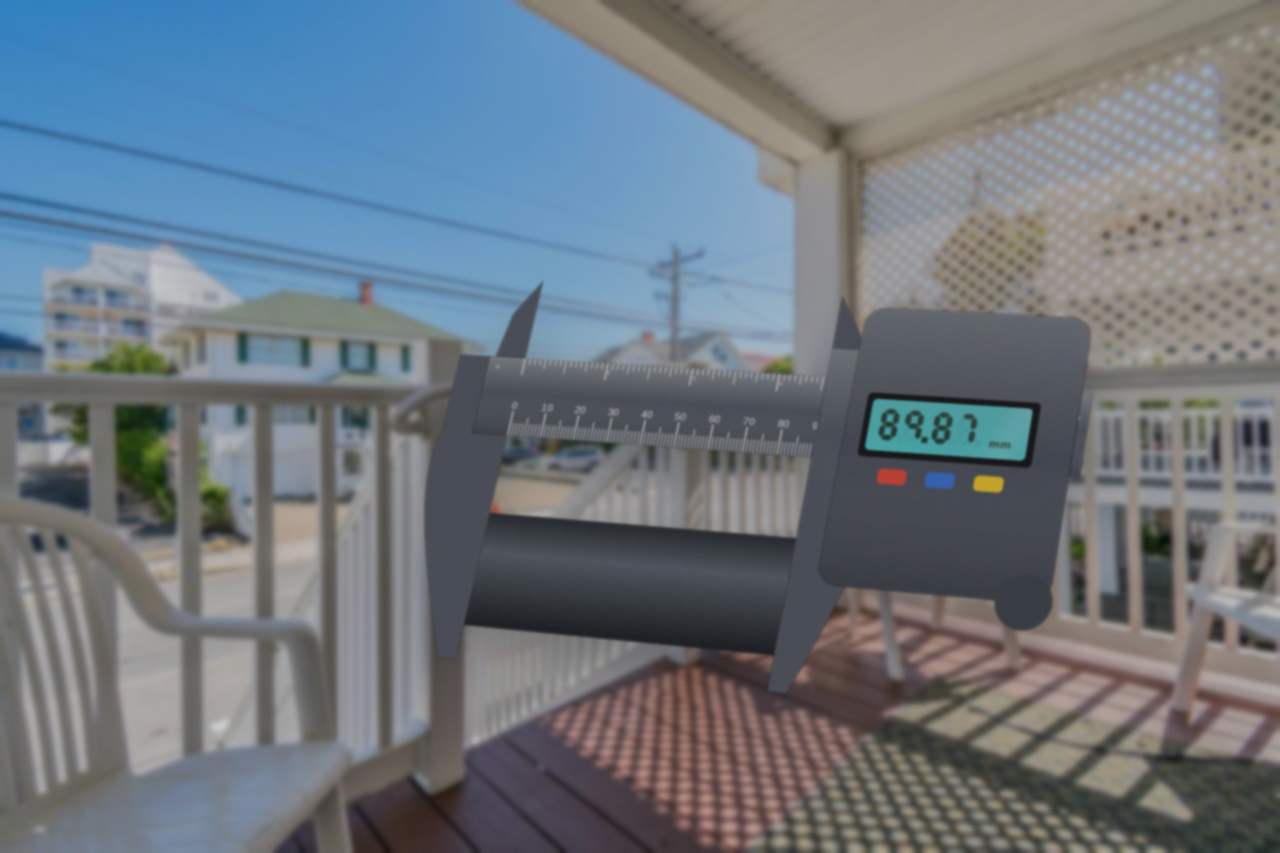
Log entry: 89.87mm
